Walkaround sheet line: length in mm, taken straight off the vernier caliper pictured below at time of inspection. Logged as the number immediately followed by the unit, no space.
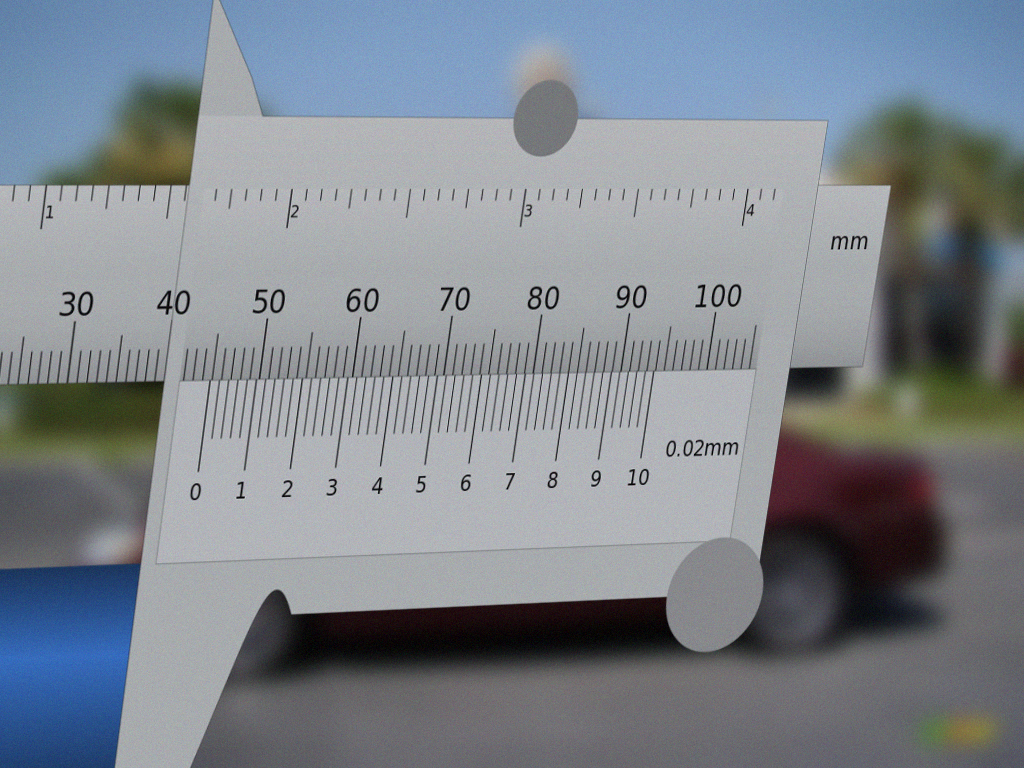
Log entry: 44.8mm
